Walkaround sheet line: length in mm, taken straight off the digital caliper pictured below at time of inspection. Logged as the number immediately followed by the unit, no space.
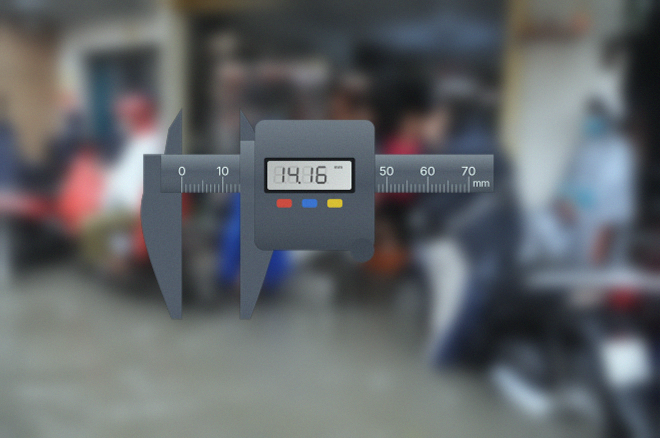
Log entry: 14.16mm
